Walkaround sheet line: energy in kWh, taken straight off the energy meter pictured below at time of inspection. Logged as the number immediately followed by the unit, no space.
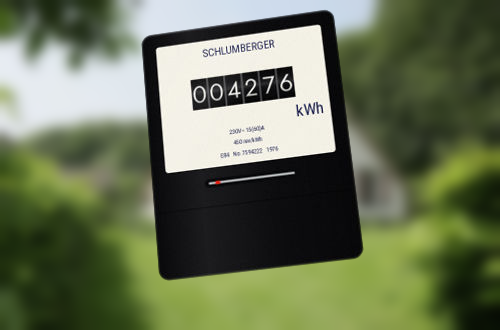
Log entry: 4276kWh
